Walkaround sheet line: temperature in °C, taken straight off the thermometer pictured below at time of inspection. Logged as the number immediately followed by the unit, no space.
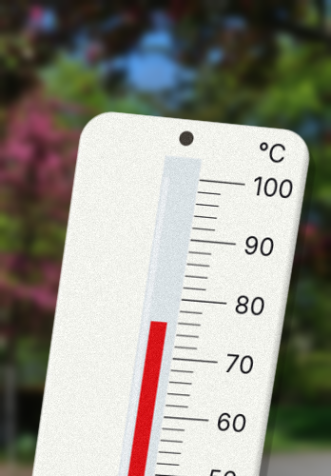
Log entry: 76°C
